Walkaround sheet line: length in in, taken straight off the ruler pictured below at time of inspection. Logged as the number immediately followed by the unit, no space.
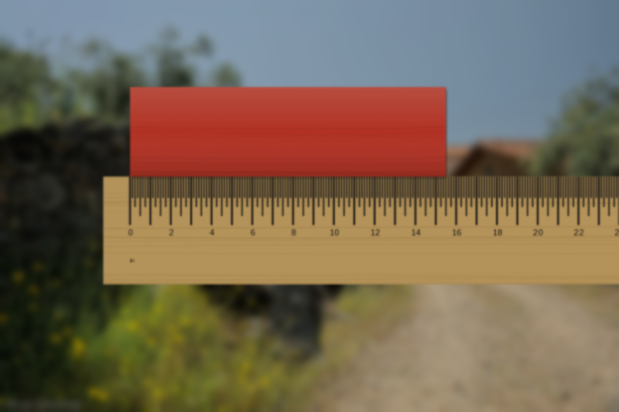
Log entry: 15.5in
